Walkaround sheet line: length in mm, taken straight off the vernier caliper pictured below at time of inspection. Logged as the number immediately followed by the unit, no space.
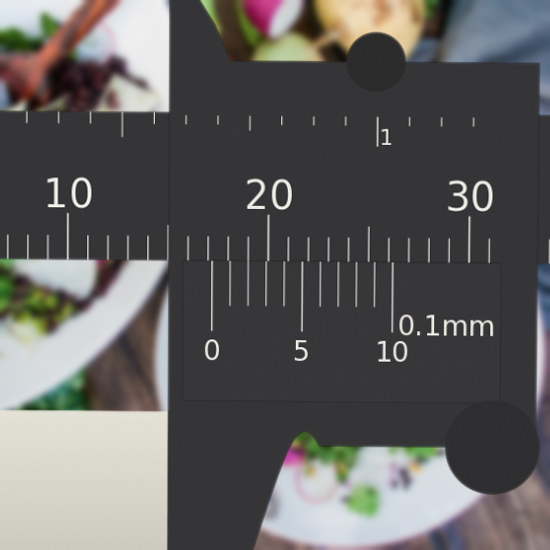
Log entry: 17.2mm
